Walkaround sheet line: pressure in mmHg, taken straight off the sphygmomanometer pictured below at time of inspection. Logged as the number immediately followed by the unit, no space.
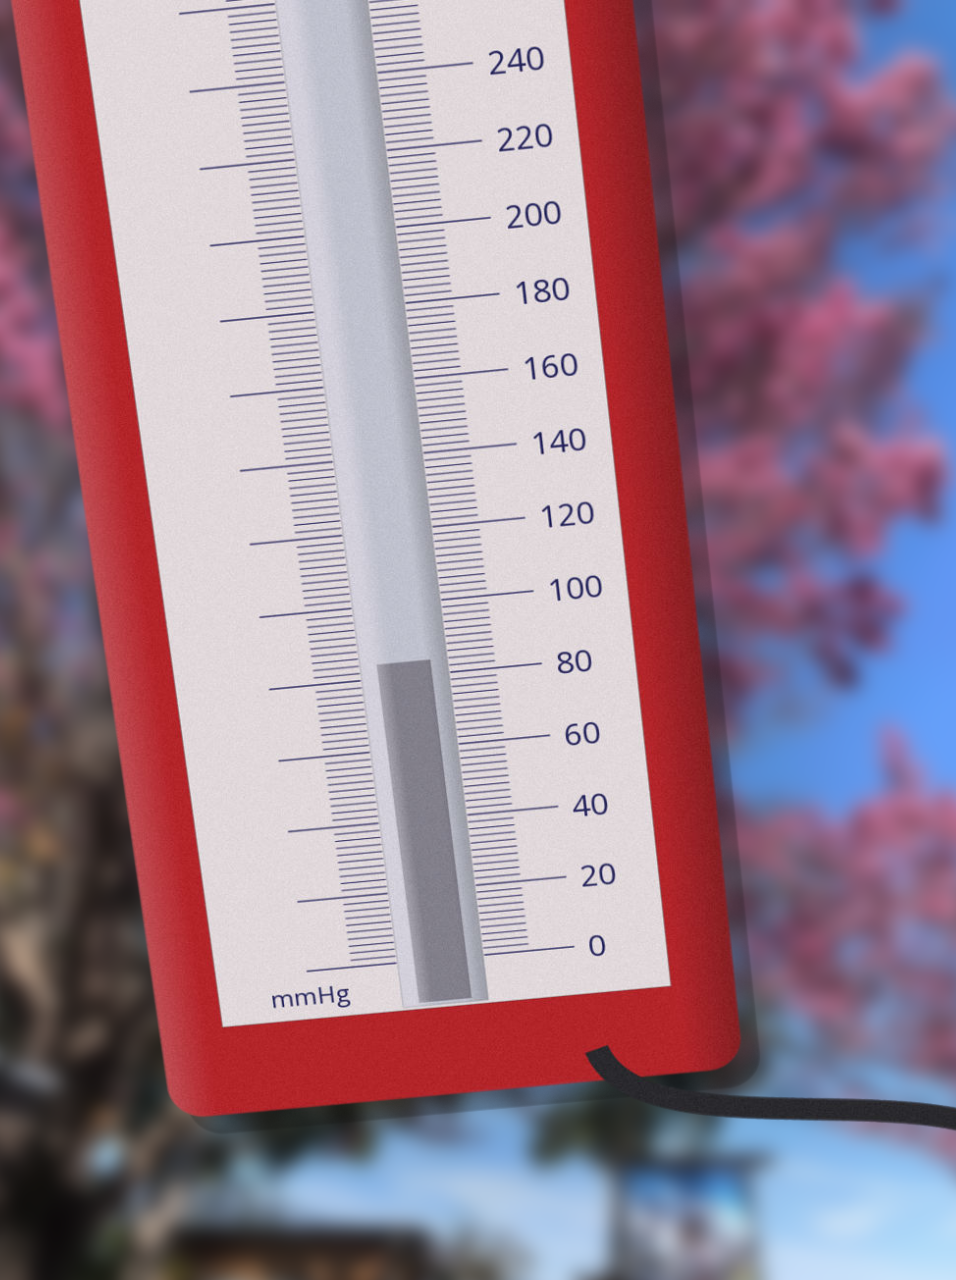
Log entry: 84mmHg
